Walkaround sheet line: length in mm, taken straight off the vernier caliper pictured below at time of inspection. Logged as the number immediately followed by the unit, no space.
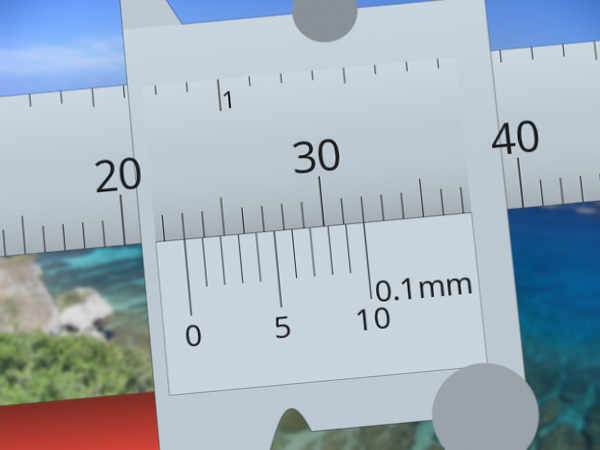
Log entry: 23.0mm
